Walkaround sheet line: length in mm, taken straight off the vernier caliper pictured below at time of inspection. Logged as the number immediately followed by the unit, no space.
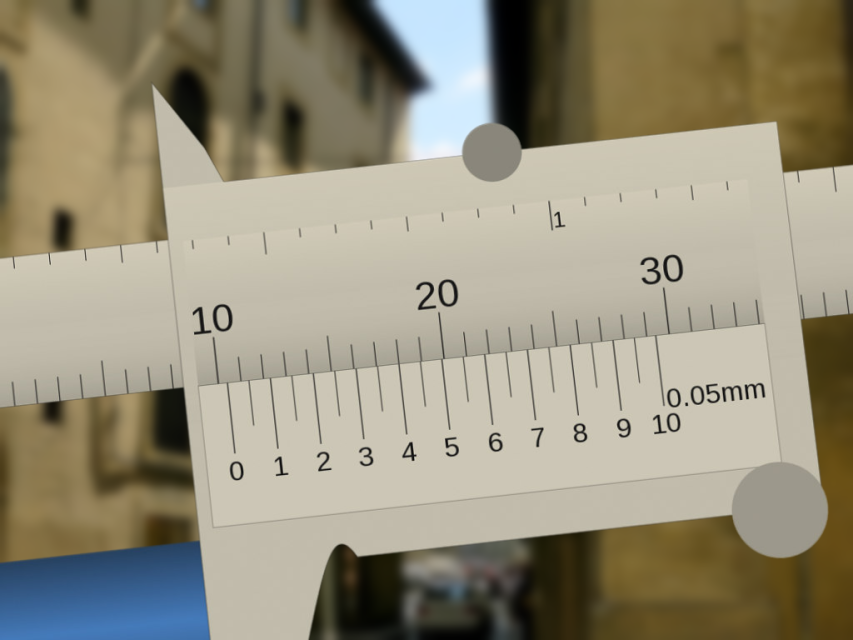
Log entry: 10.40mm
